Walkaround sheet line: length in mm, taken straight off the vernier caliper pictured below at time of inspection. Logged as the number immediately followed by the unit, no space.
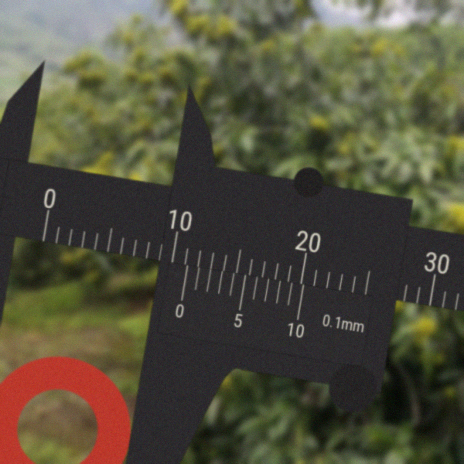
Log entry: 11.2mm
